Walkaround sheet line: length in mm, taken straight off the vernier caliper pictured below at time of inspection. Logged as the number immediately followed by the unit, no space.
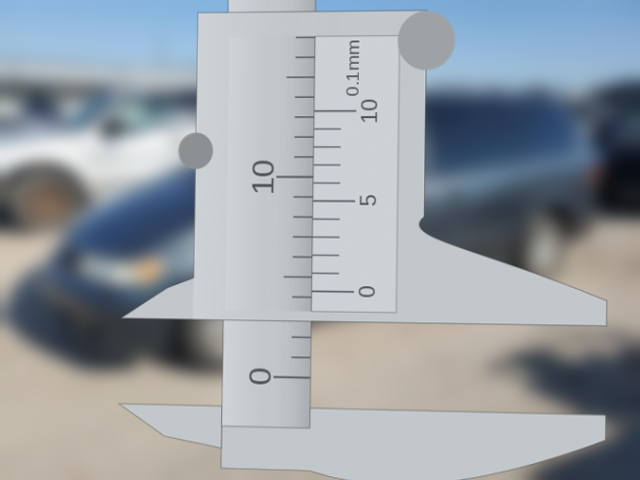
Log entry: 4.3mm
